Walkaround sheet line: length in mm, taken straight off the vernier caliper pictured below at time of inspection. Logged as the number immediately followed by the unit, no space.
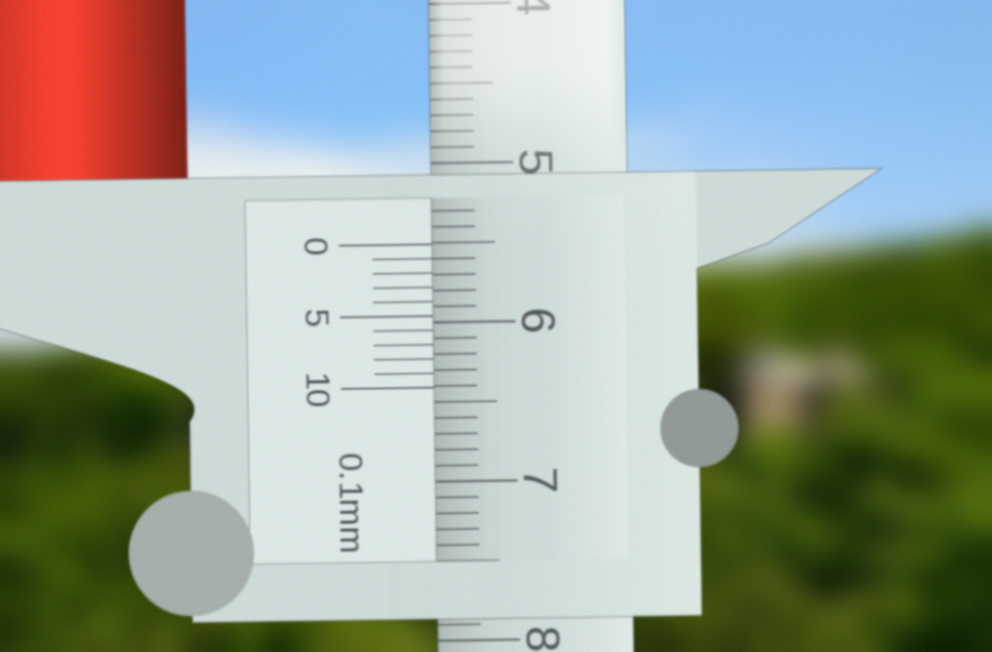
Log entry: 55.1mm
